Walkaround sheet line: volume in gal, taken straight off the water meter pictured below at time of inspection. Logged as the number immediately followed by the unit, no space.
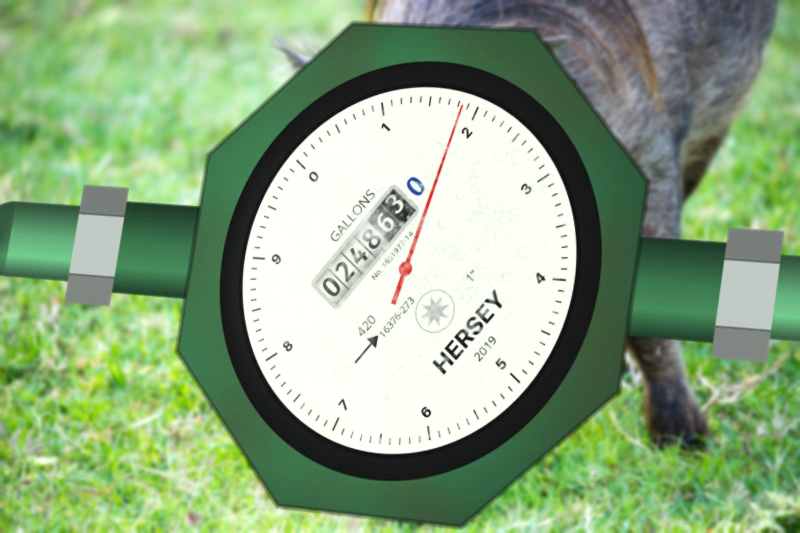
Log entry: 248631.8gal
